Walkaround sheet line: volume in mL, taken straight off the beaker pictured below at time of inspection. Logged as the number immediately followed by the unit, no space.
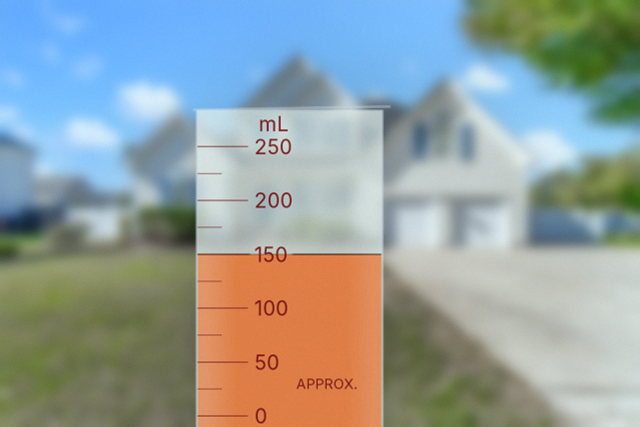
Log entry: 150mL
